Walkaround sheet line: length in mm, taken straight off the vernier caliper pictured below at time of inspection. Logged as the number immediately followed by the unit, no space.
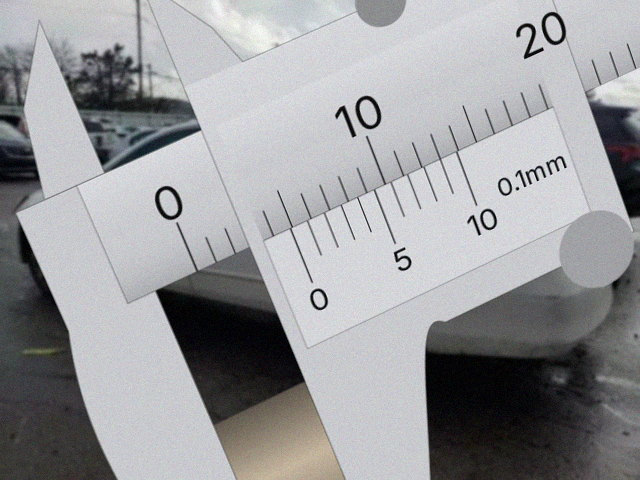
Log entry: 4.9mm
